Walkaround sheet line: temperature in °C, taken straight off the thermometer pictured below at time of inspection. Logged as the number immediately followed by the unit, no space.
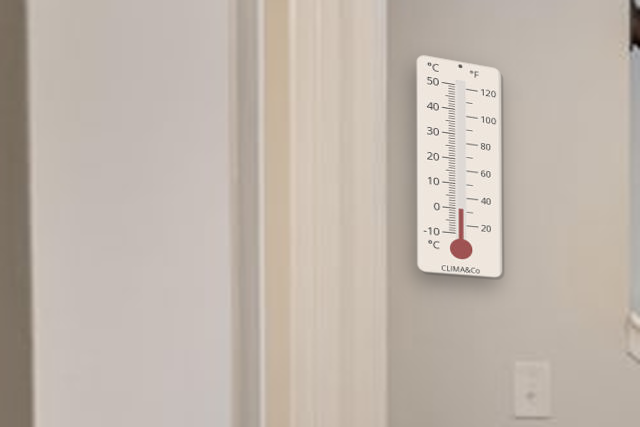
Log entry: 0°C
